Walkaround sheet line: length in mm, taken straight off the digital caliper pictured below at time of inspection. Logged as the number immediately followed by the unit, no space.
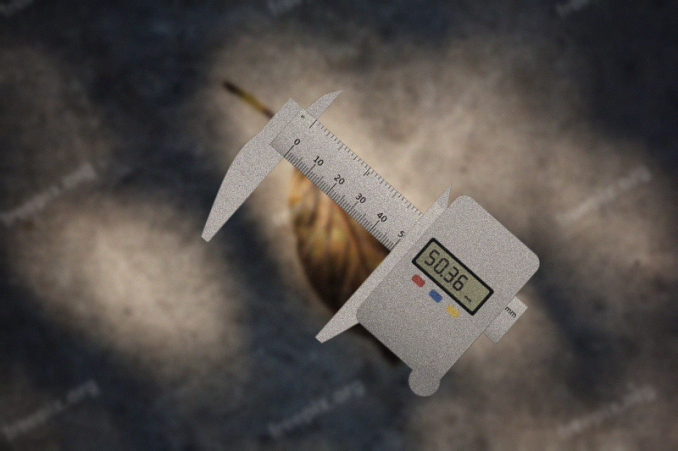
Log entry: 50.36mm
